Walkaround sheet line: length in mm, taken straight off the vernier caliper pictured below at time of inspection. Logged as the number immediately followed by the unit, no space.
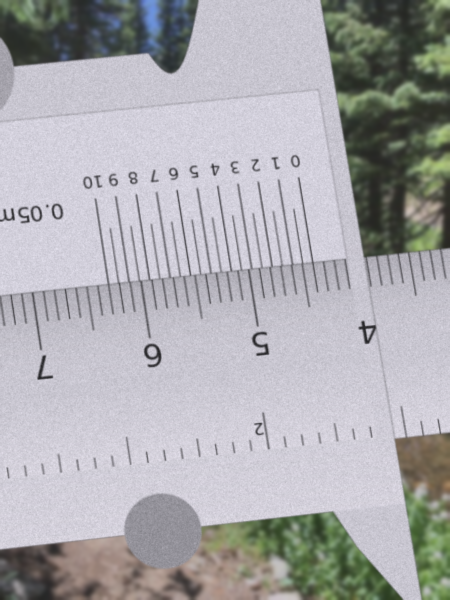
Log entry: 44.0mm
